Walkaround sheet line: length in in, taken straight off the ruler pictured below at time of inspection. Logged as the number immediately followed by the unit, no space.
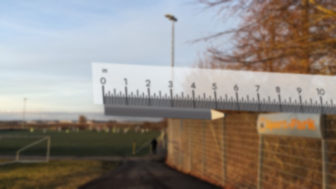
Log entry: 5.5in
